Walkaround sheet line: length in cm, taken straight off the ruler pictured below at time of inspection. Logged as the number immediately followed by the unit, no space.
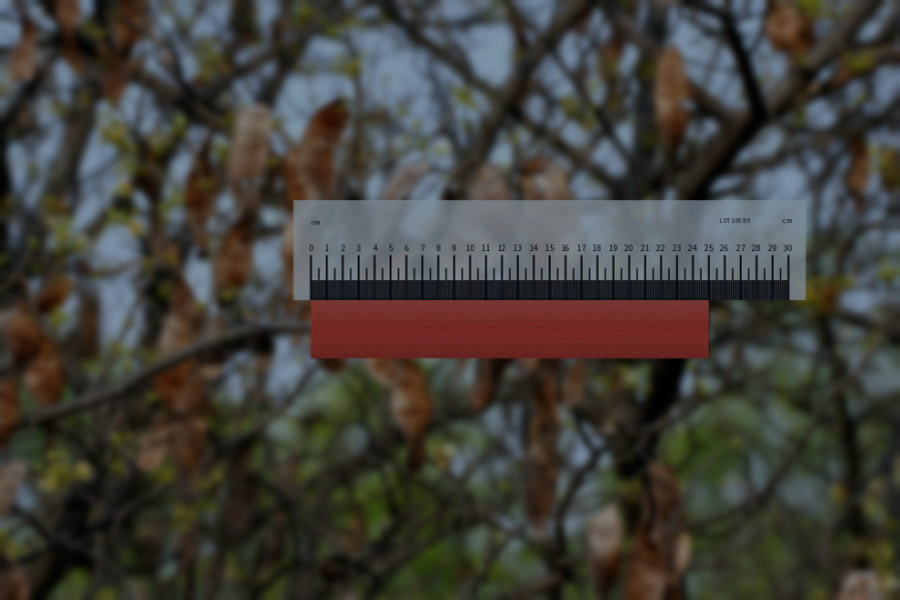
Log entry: 25cm
